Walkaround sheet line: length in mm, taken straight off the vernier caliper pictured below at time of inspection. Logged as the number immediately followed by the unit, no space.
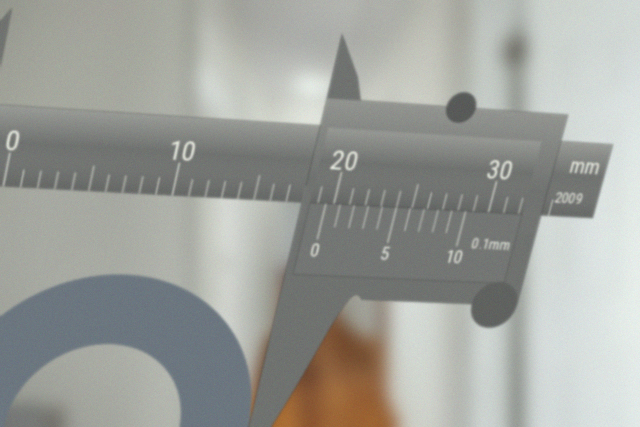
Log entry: 19.5mm
